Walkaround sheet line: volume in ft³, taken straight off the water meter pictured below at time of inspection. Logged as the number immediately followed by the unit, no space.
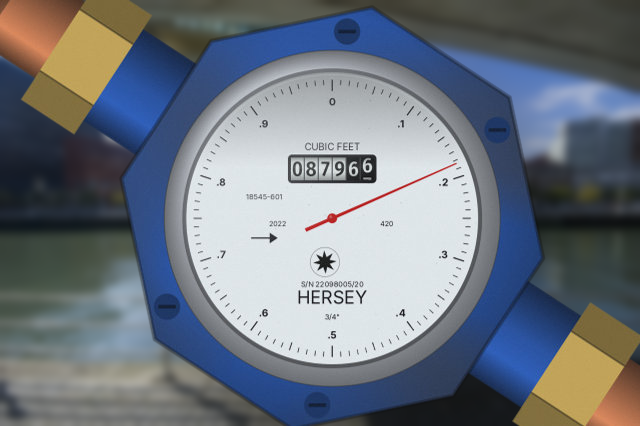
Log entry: 87966.18ft³
